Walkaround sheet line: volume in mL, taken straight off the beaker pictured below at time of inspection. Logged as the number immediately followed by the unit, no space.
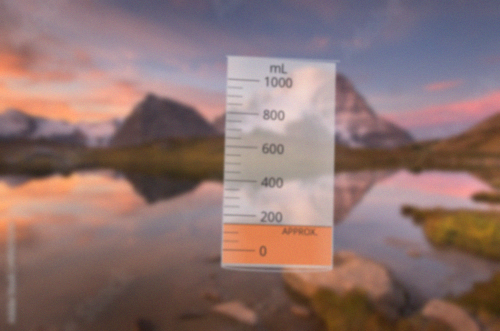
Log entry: 150mL
